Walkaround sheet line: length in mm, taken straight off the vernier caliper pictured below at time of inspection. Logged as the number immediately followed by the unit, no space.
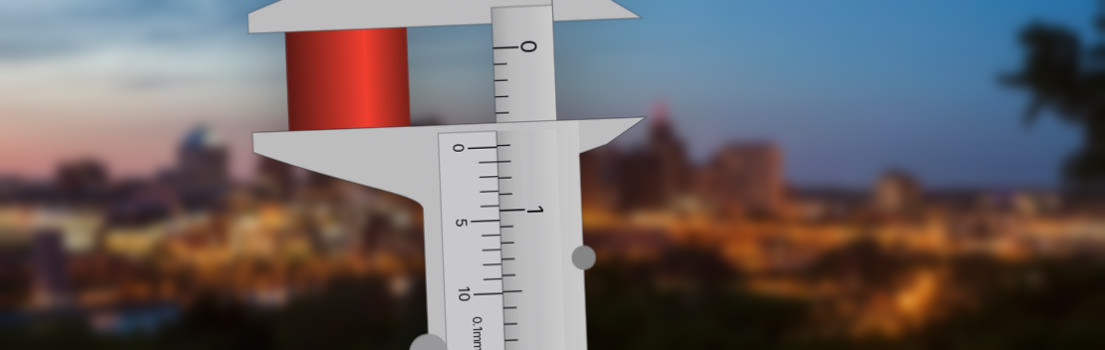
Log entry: 6.1mm
